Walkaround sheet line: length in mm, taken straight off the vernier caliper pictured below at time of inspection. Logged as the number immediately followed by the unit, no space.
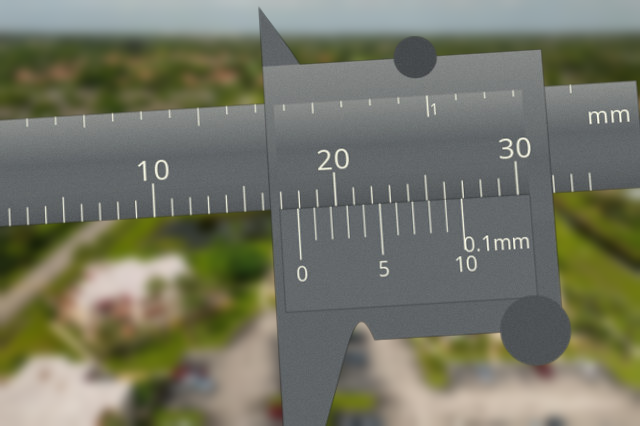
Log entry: 17.9mm
